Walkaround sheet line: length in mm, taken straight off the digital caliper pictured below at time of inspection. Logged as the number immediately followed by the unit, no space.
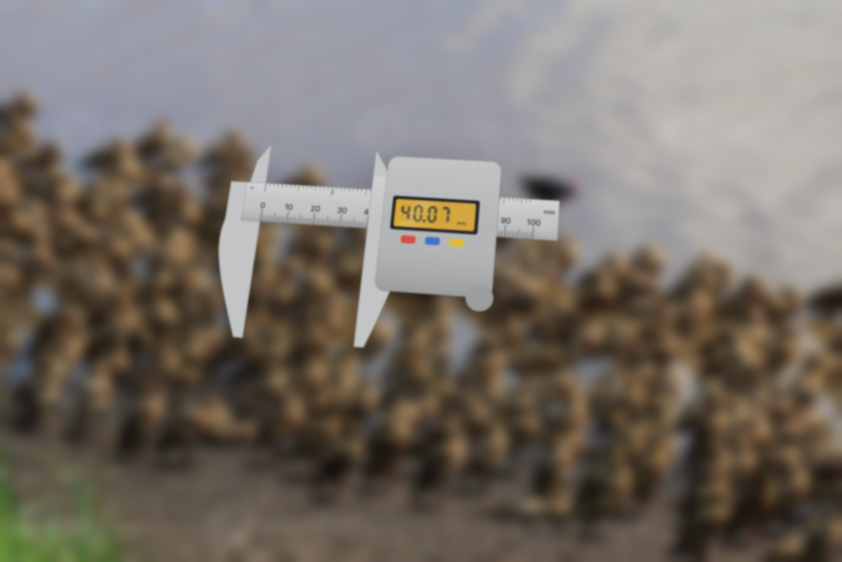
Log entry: 40.07mm
